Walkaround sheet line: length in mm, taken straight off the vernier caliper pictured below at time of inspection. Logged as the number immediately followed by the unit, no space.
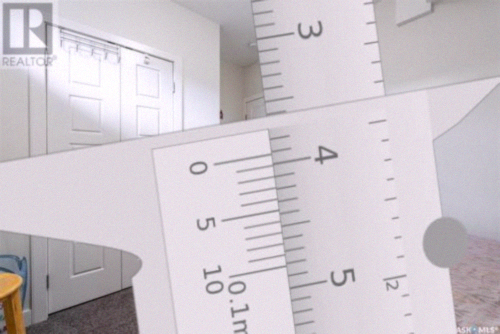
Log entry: 39.2mm
